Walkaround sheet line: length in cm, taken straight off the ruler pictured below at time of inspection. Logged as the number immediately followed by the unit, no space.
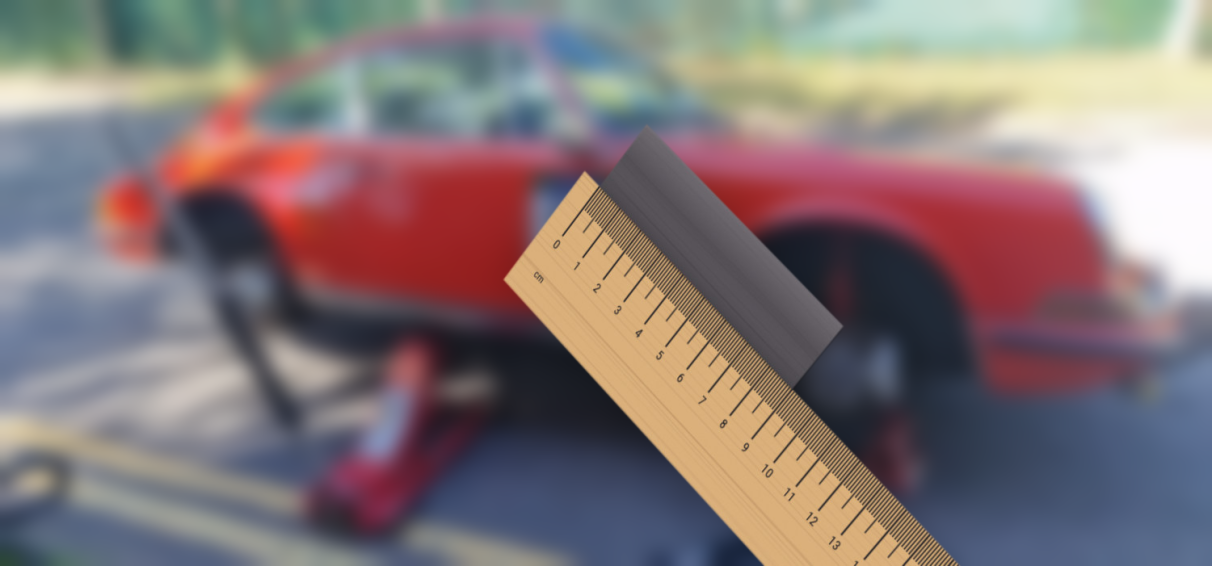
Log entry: 9cm
